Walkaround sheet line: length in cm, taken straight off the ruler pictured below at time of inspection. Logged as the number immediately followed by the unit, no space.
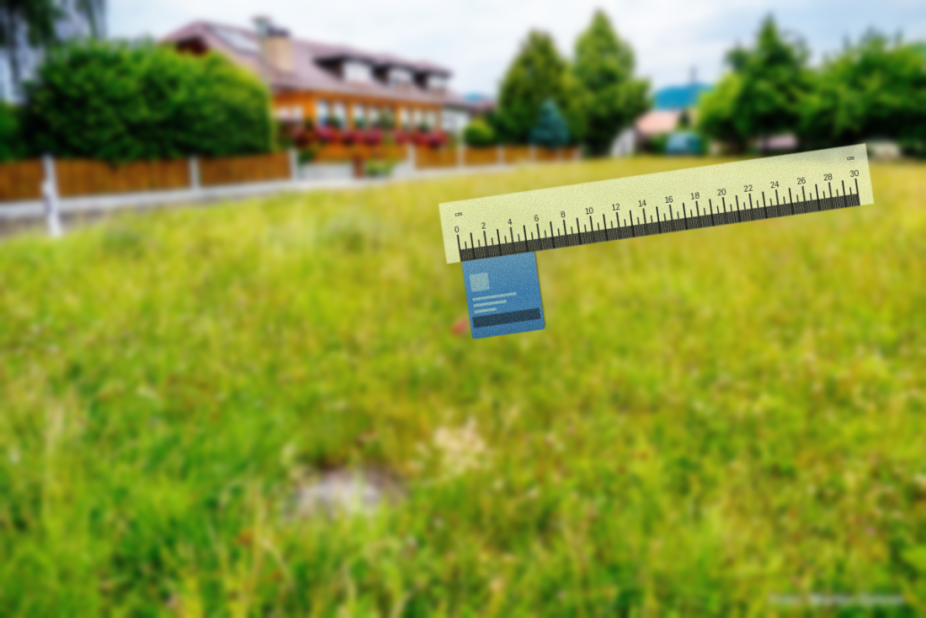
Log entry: 5.5cm
